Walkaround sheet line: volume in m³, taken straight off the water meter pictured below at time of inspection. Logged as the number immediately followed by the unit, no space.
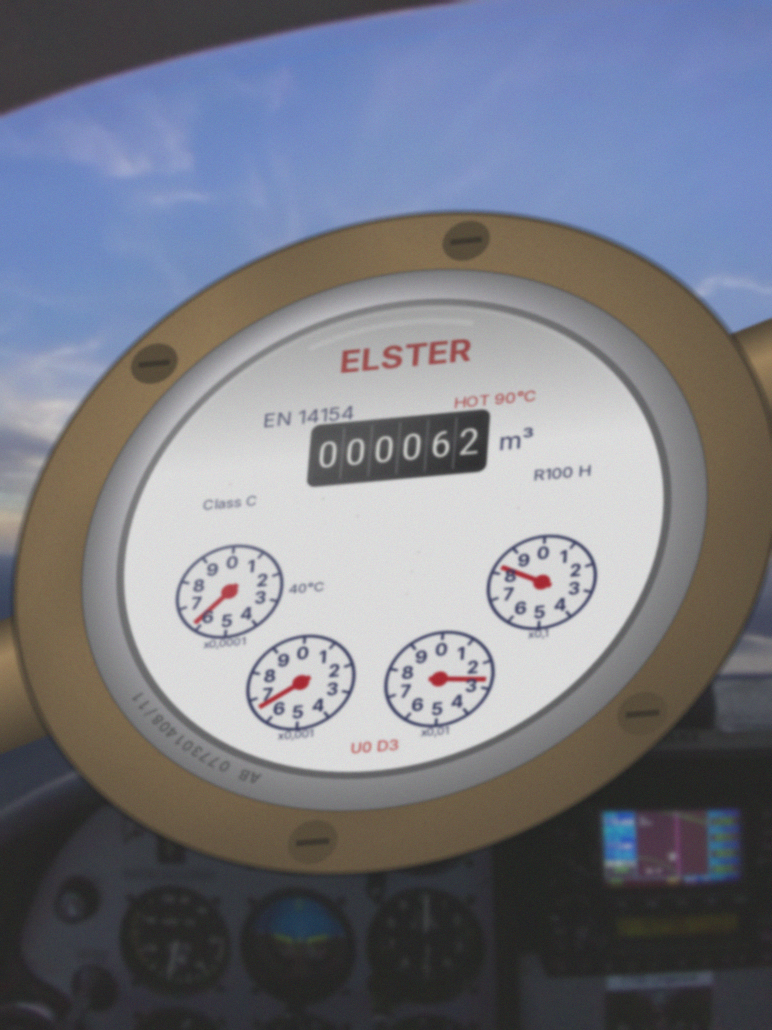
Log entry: 62.8266m³
